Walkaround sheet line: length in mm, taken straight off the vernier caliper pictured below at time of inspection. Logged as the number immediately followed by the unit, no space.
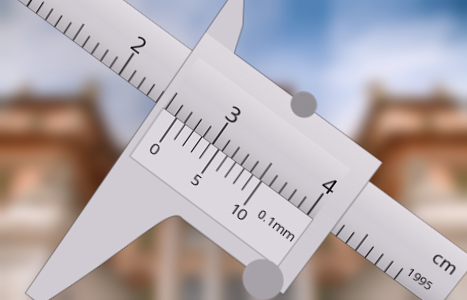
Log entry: 26.2mm
